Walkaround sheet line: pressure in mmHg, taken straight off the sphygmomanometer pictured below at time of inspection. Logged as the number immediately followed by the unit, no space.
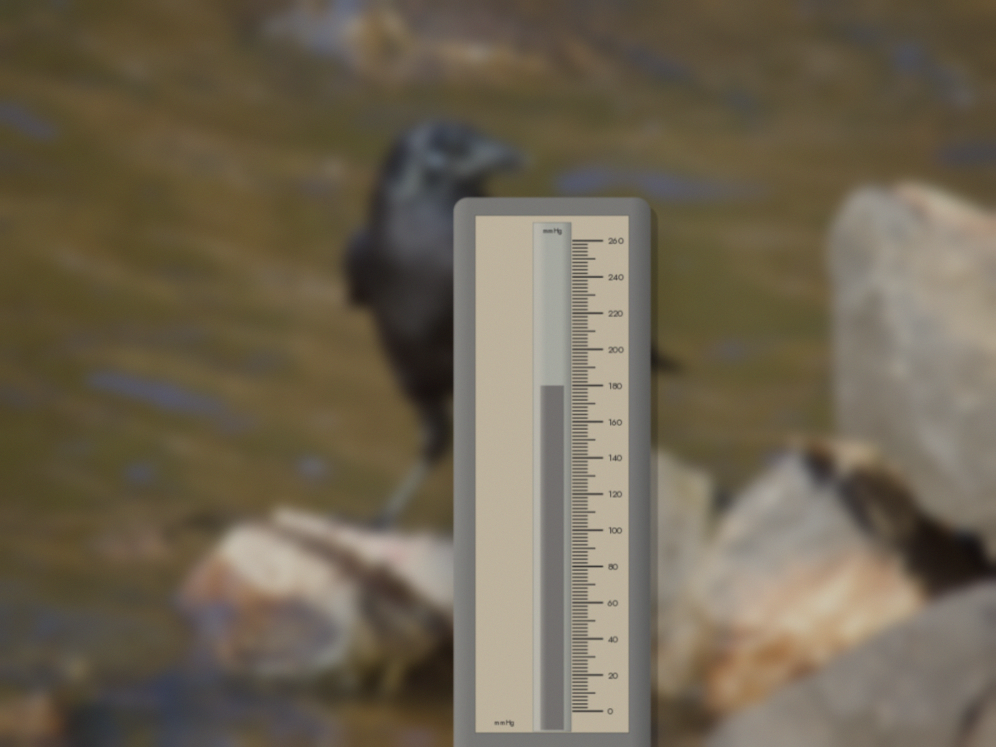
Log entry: 180mmHg
